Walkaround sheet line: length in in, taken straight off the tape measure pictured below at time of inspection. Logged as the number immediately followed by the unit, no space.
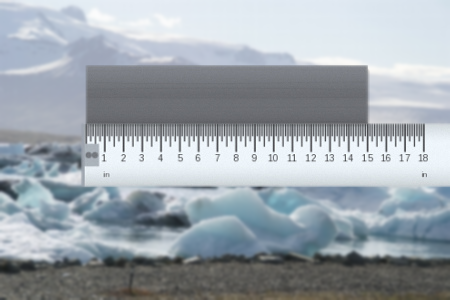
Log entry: 15in
